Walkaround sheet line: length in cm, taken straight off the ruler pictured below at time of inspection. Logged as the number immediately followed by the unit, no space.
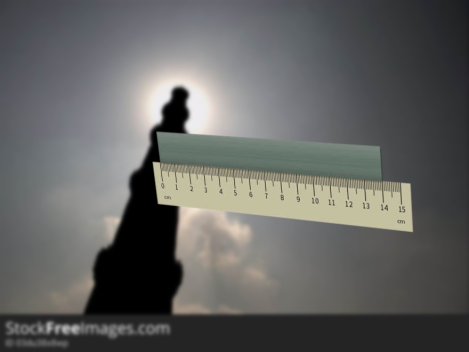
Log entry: 14cm
